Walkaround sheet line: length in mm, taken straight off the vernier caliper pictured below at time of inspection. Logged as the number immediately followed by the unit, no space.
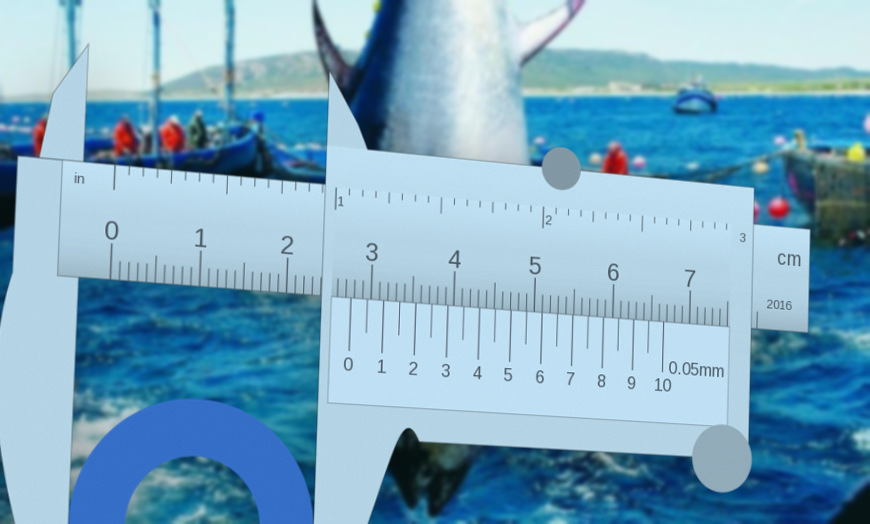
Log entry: 27.6mm
